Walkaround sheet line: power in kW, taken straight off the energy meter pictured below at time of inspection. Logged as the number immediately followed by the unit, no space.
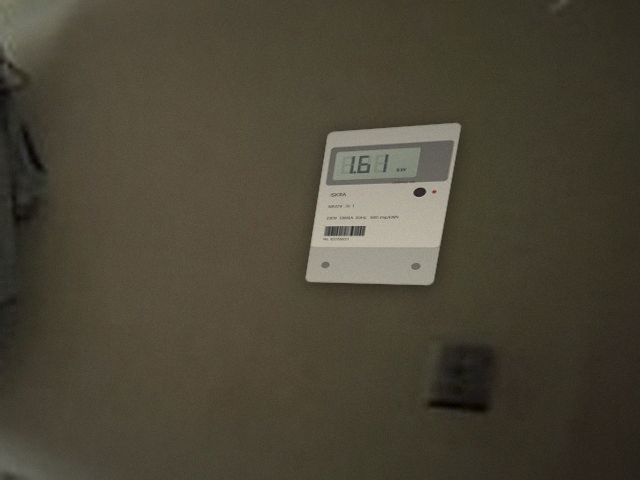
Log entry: 1.61kW
